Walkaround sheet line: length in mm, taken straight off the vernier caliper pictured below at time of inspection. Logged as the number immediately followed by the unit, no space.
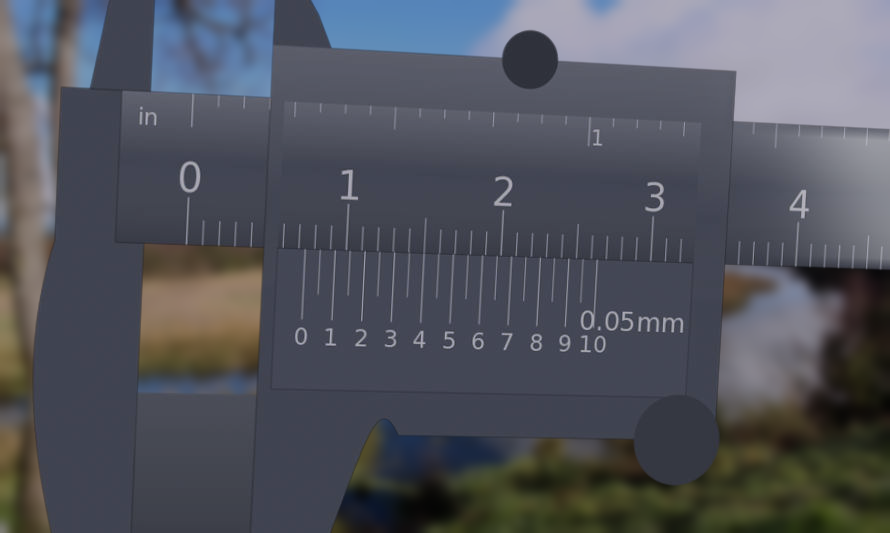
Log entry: 7.4mm
